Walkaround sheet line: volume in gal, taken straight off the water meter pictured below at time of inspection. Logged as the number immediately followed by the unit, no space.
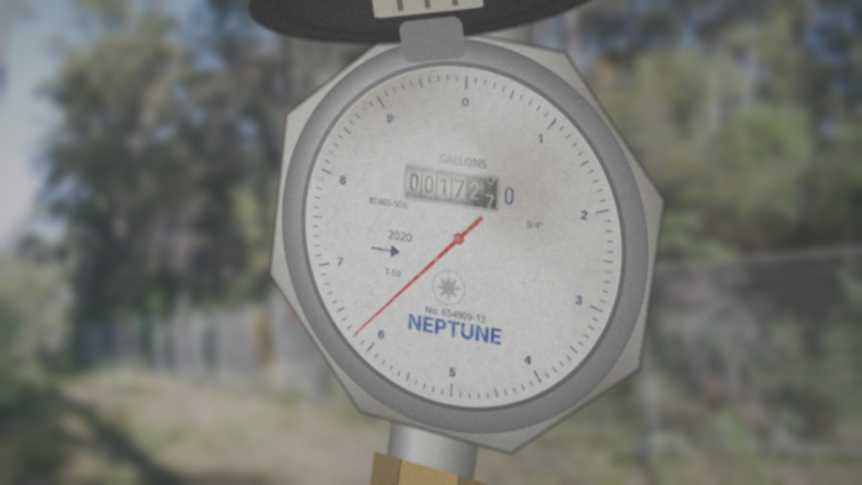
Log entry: 17266.2gal
